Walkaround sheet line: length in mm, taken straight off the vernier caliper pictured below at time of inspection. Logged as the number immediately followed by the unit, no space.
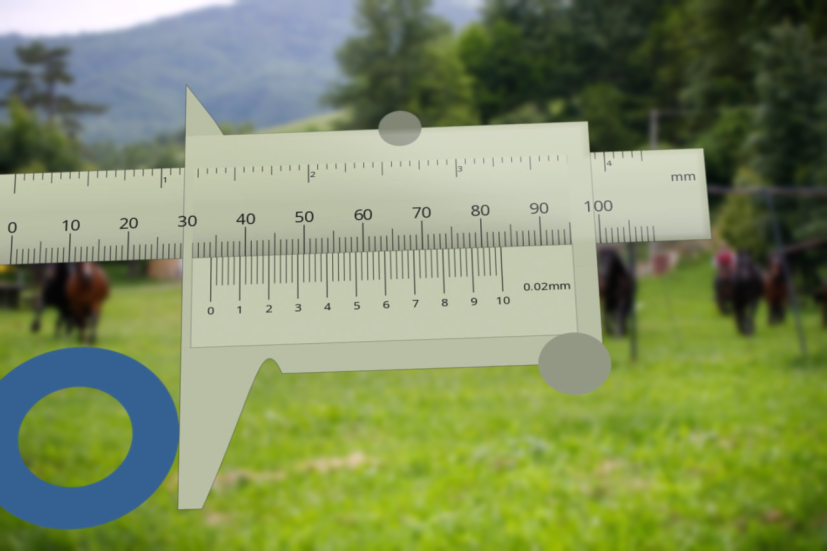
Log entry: 34.2mm
